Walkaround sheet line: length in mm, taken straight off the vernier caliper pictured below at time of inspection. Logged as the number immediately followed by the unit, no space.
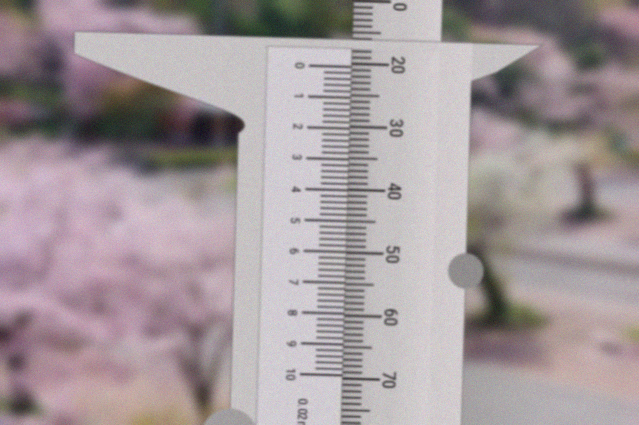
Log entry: 20.5mm
